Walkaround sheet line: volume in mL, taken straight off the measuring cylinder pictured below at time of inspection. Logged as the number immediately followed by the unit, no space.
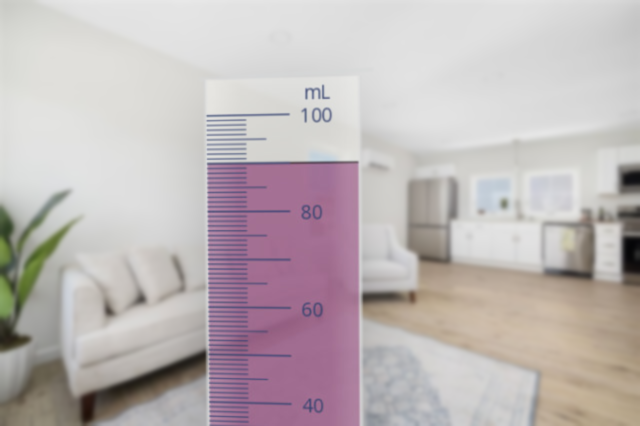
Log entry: 90mL
